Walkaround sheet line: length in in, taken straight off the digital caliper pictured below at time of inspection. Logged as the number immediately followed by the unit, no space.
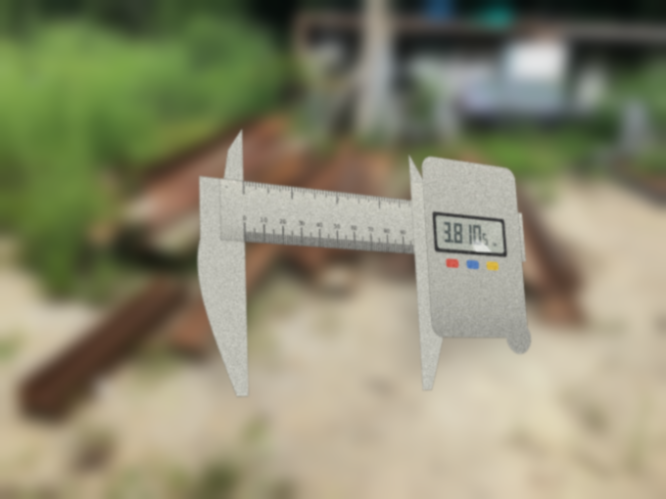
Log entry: 3.8105in
